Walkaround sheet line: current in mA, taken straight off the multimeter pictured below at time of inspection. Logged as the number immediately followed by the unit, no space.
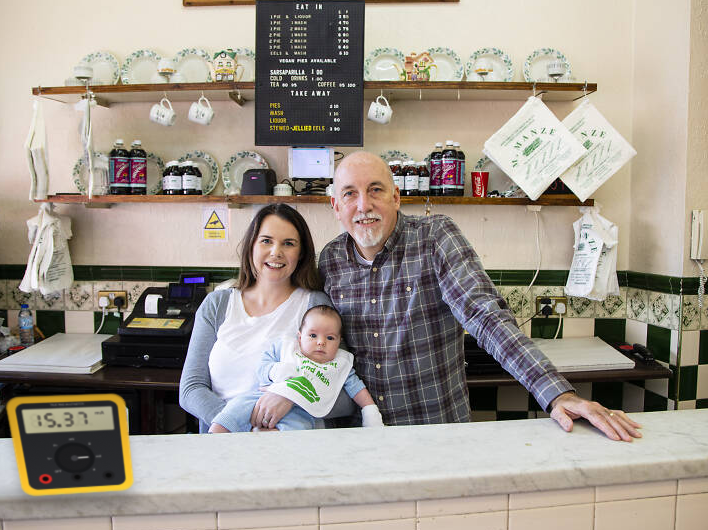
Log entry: 15.37mA
